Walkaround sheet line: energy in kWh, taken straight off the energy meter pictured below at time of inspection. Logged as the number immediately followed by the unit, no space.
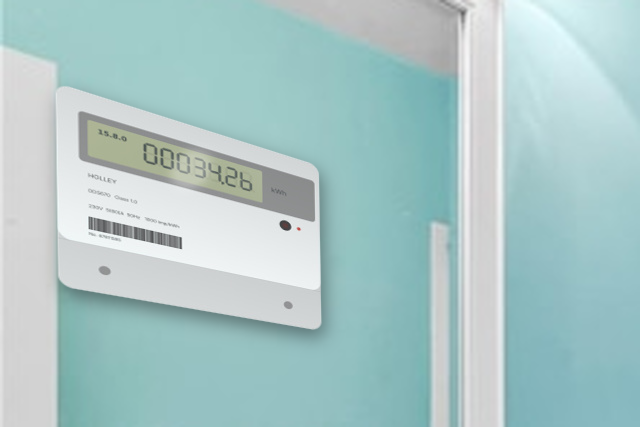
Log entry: 34.26kWh
